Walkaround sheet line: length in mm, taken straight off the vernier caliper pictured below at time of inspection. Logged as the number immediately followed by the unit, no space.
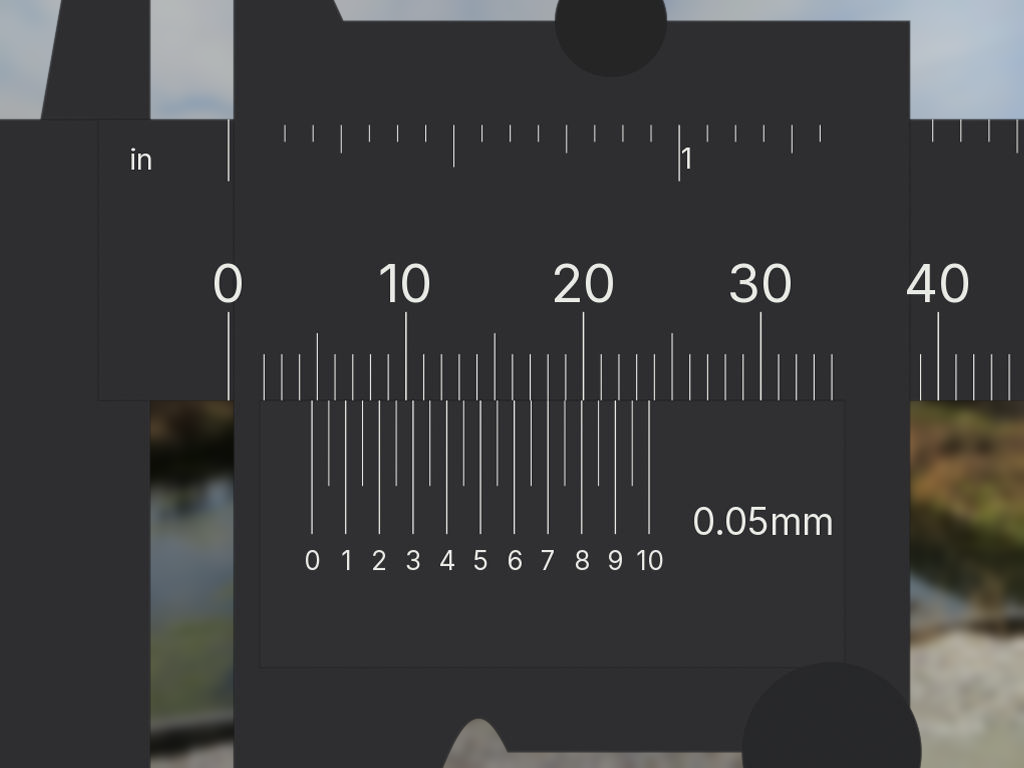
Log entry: 4.7mm
